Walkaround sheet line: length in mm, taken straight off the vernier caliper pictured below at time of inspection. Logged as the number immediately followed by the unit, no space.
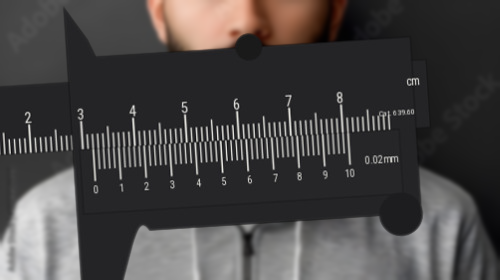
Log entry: 32.0mm
